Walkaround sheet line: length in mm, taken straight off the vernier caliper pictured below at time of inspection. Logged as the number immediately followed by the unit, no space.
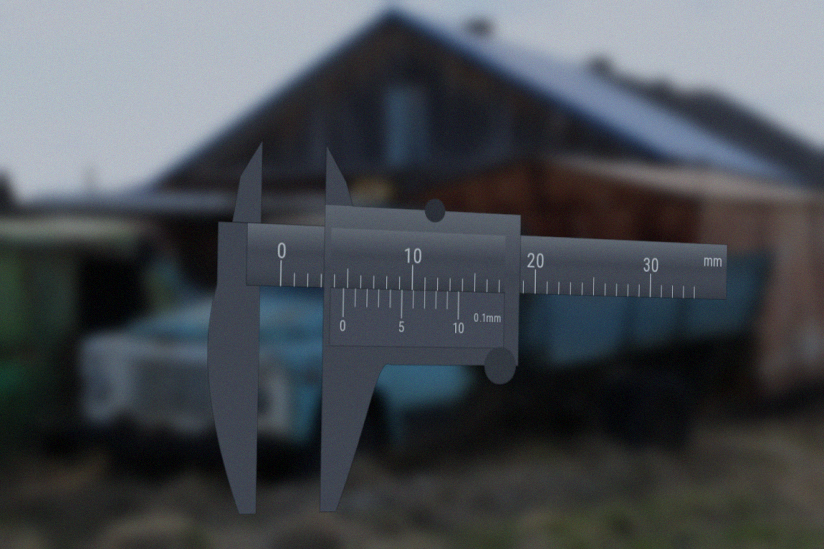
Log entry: 4.7mm
